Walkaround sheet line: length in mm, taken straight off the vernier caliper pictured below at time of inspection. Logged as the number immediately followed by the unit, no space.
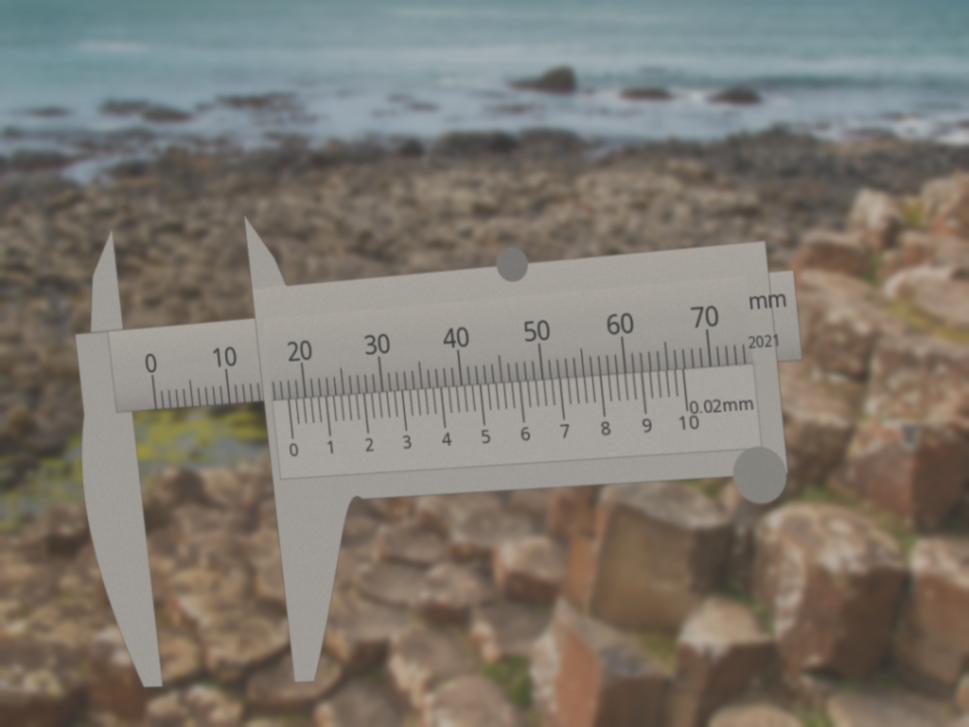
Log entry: 17.8mm
